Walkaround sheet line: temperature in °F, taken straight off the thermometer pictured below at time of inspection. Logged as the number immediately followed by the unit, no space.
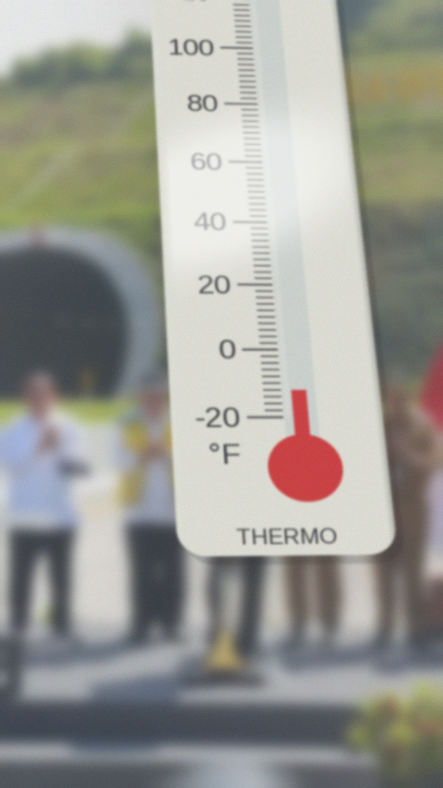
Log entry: -12°F
